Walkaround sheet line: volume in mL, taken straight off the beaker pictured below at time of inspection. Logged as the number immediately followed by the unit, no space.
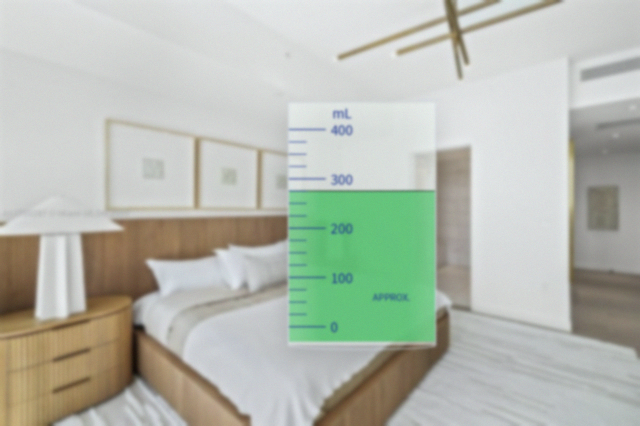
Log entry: 275mL
